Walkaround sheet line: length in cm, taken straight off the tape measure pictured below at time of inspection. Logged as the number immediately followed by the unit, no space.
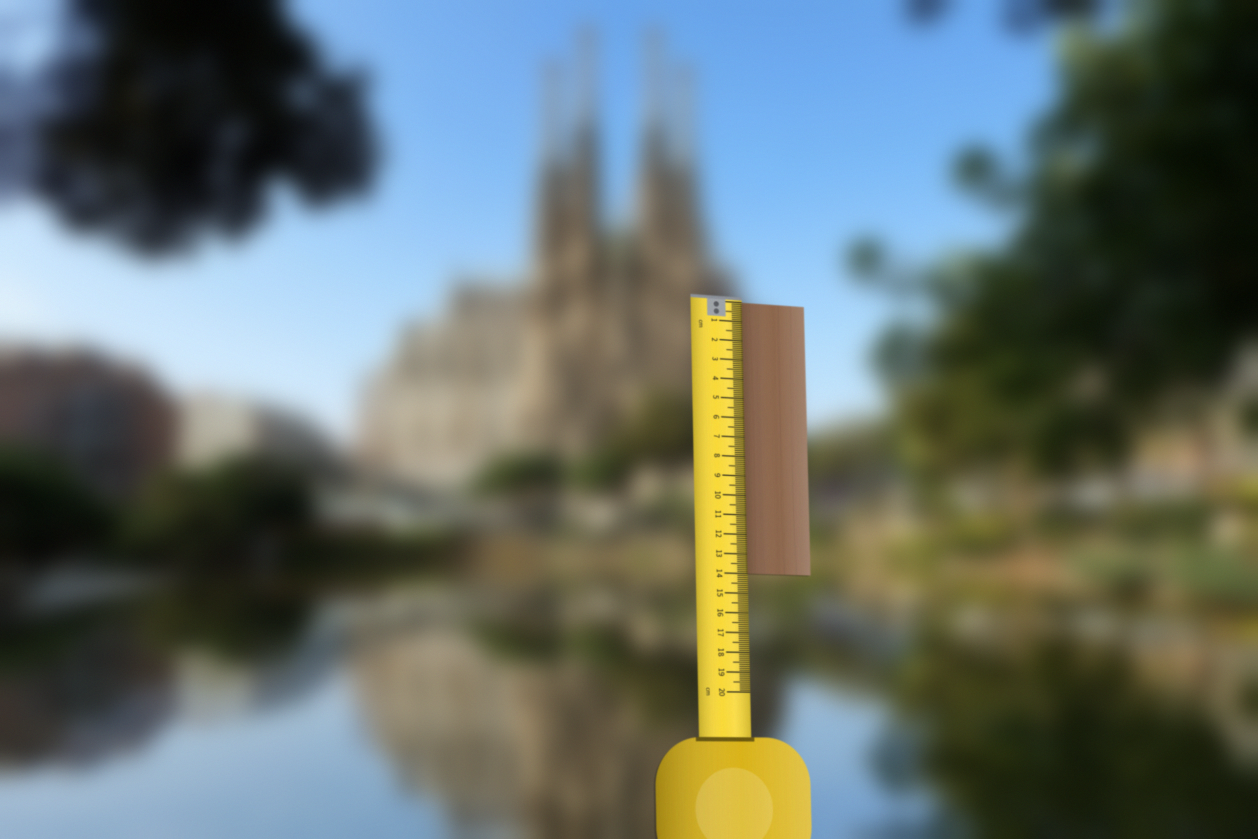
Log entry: 14cm
